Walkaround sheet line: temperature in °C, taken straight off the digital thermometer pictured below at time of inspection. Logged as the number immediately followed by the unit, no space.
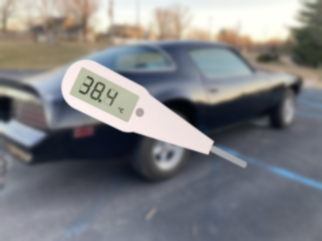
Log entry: 38.4°C
